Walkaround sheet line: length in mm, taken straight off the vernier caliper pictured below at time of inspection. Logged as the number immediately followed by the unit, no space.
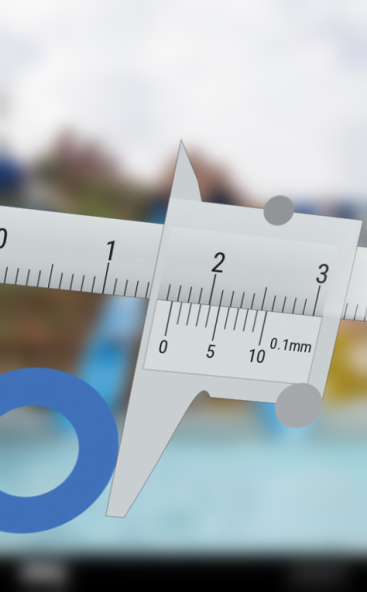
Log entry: 16.5mm
